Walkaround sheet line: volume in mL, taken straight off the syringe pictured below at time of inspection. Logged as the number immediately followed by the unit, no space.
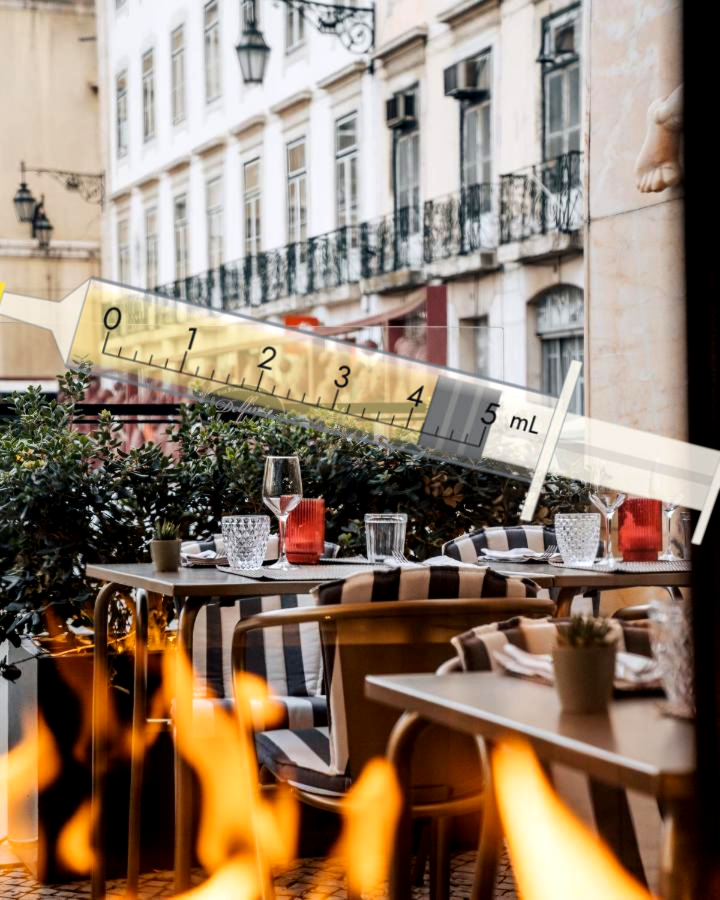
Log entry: 4.2mL
